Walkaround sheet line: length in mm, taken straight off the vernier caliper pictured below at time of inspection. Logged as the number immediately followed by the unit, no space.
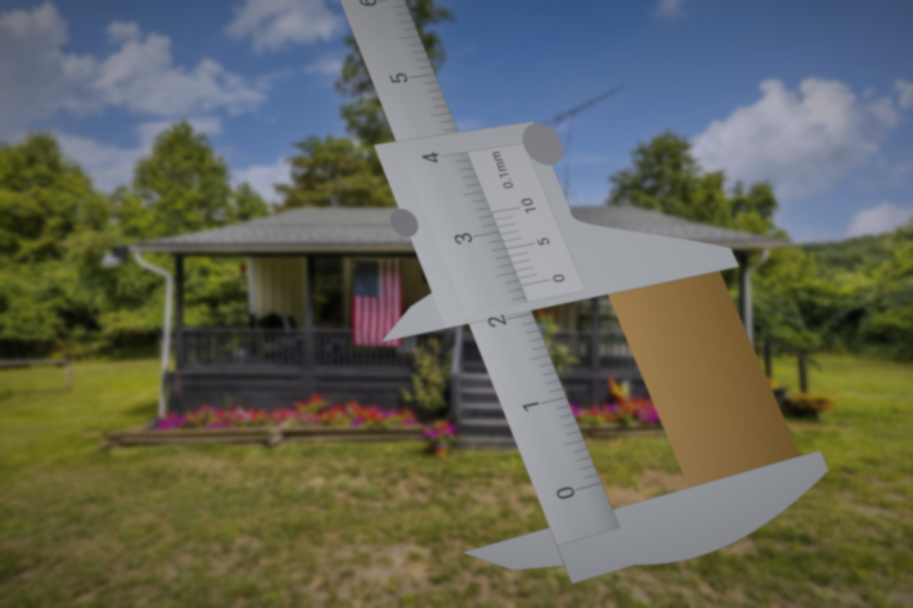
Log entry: 23.4mm
